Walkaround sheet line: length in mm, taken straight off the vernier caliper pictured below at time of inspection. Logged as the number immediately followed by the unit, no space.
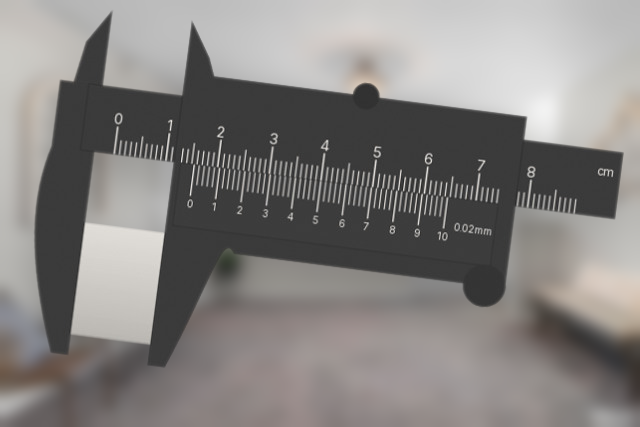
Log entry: 15.5mm
